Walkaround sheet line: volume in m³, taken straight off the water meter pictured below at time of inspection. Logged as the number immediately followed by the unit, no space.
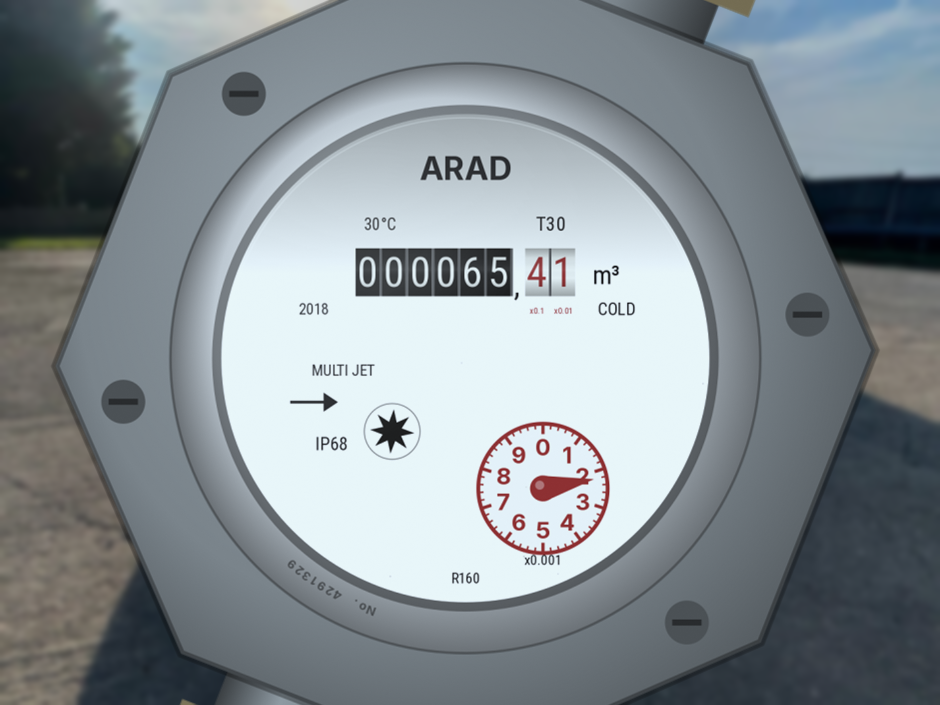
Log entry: 65.412m³
